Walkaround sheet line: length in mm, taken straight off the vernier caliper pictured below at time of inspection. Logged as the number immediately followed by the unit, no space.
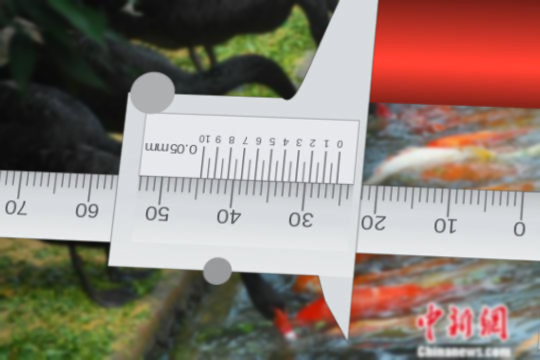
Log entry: 25.6mm
